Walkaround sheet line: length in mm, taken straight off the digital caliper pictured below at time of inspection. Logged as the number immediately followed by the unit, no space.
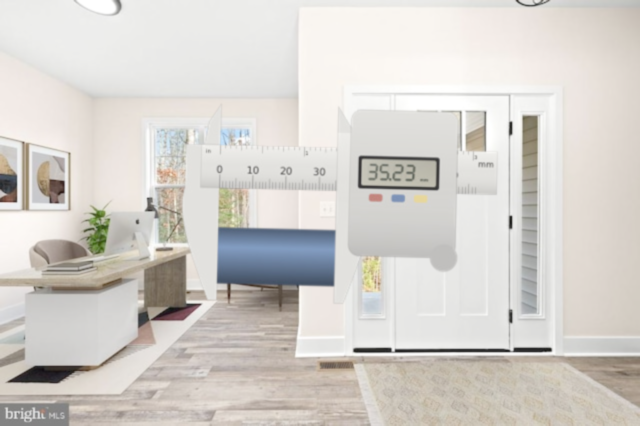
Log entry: 35.23mm
